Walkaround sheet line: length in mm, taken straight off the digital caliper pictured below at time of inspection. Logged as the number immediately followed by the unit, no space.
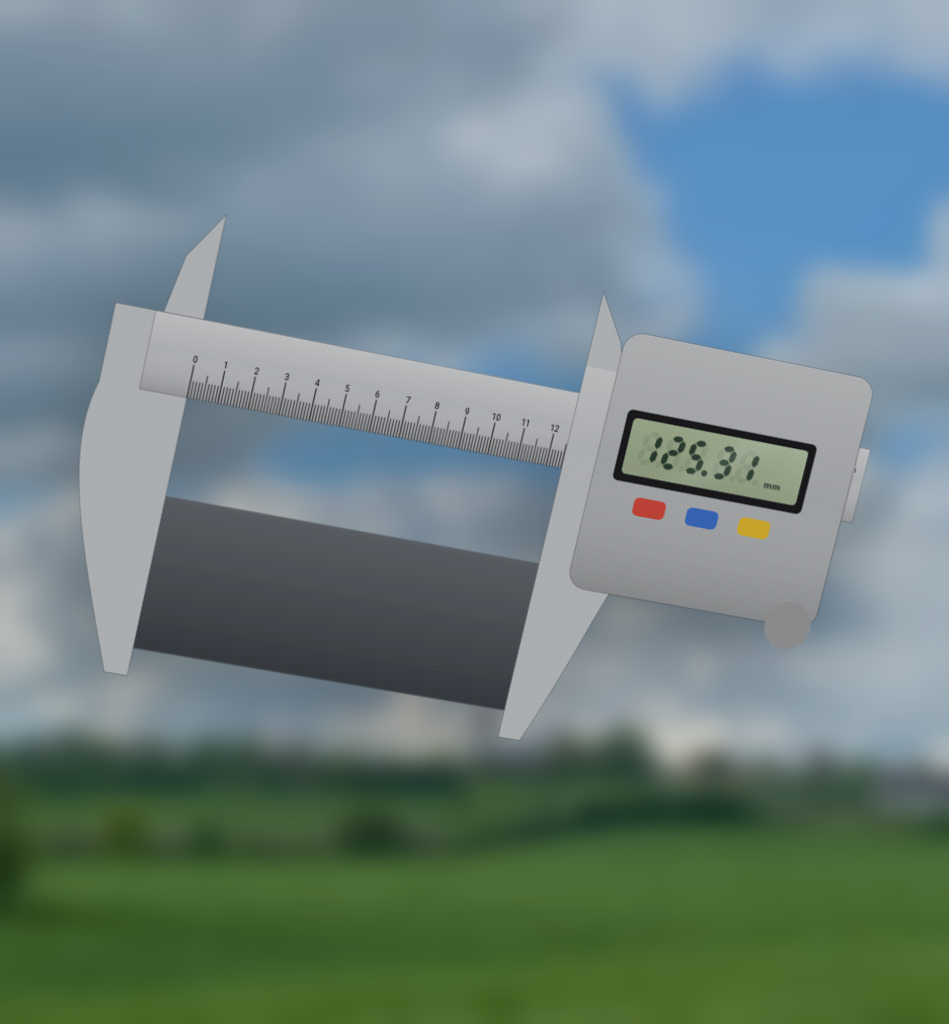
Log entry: 125.31mm
